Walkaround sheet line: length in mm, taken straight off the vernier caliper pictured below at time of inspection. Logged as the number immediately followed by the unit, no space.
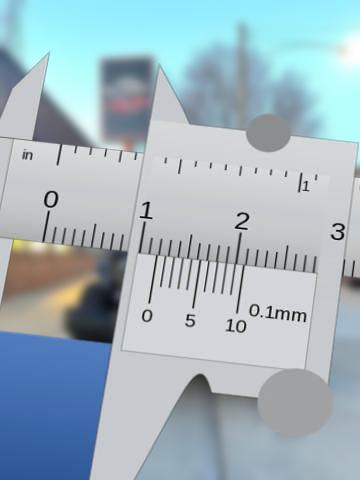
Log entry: 11.8mm
